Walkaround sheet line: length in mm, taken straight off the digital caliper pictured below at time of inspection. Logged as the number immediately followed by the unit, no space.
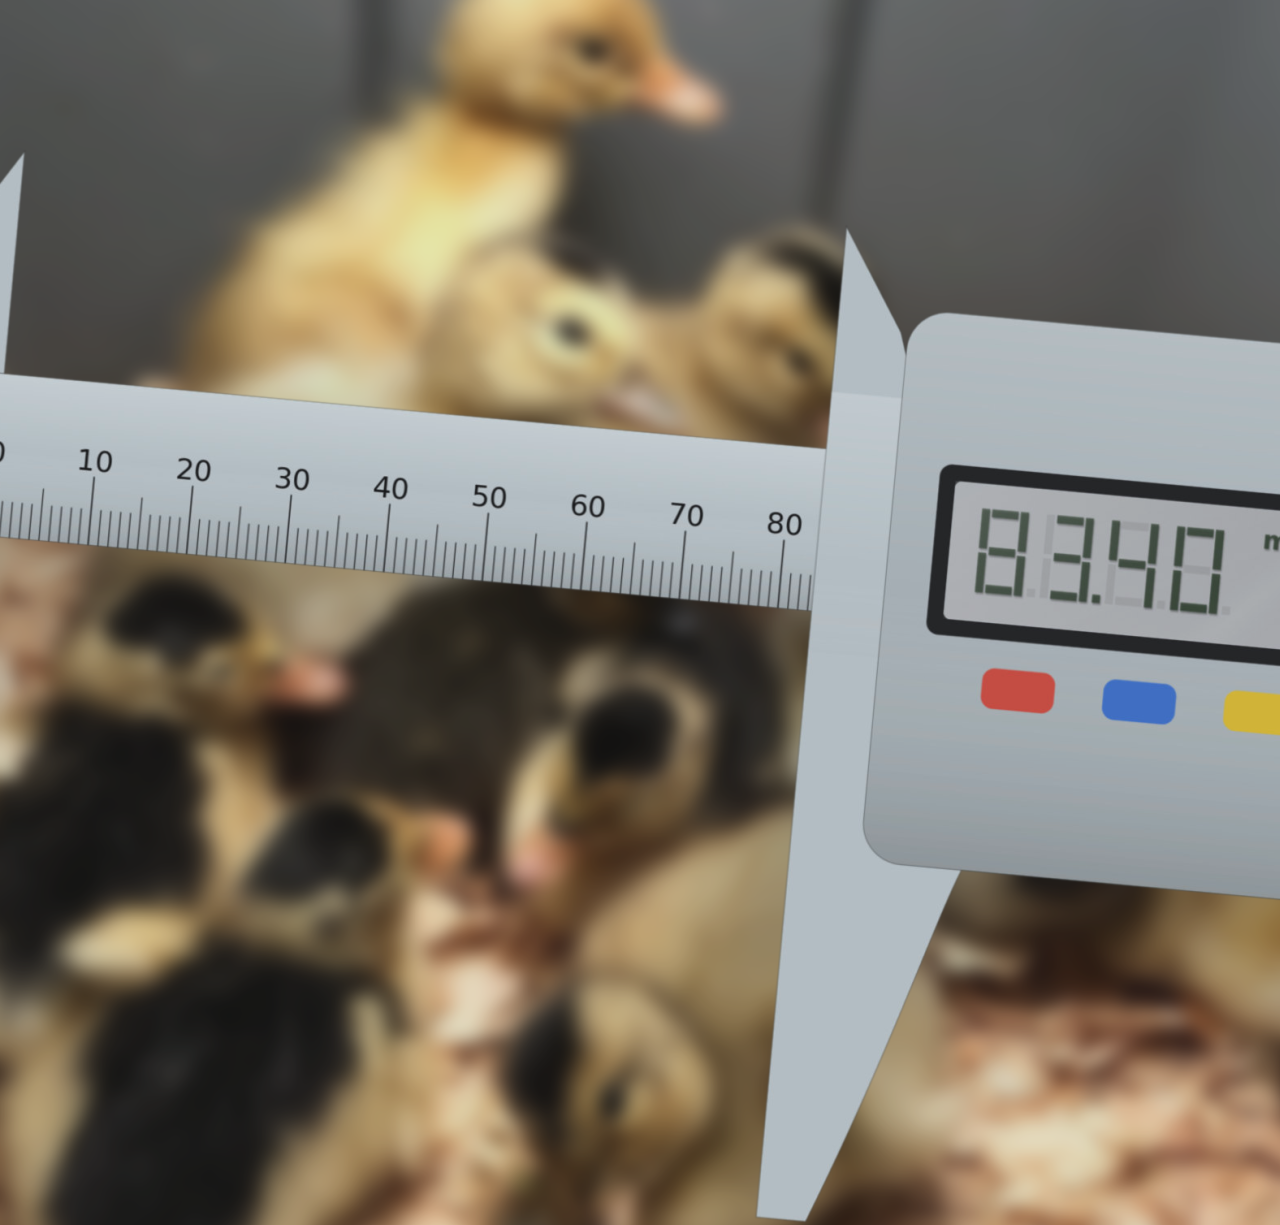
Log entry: 83.40mm
